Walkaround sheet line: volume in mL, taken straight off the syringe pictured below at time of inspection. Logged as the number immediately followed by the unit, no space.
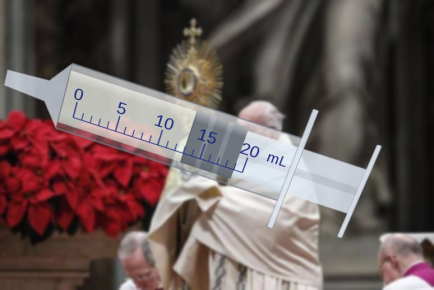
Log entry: 13mL
